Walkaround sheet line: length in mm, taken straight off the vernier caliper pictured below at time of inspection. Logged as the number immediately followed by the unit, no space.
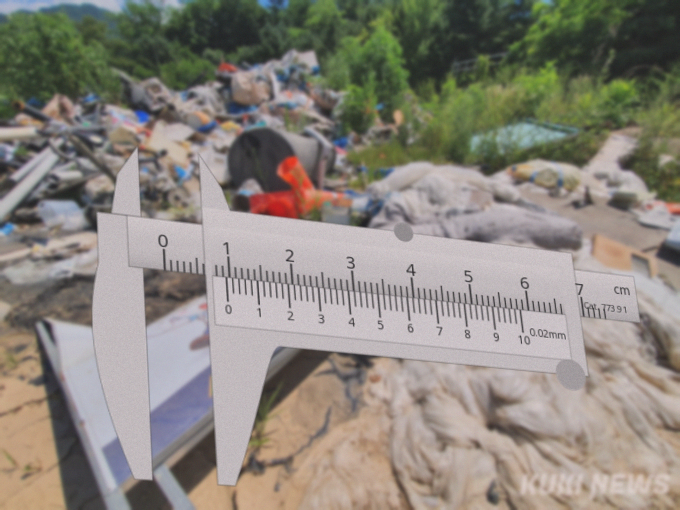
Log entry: 9.5mm
